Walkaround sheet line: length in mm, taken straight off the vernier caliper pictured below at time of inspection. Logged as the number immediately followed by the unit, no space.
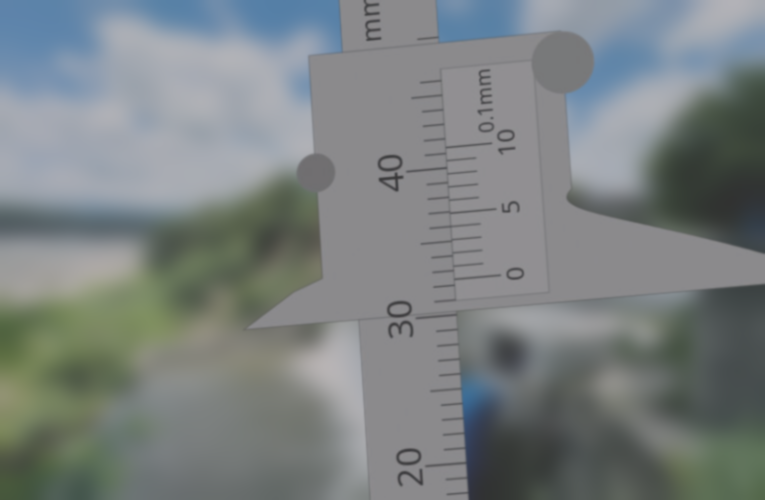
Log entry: 32.4mm
